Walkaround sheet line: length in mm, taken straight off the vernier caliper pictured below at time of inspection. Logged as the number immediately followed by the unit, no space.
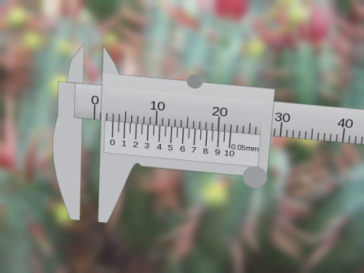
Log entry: 3.0mm
